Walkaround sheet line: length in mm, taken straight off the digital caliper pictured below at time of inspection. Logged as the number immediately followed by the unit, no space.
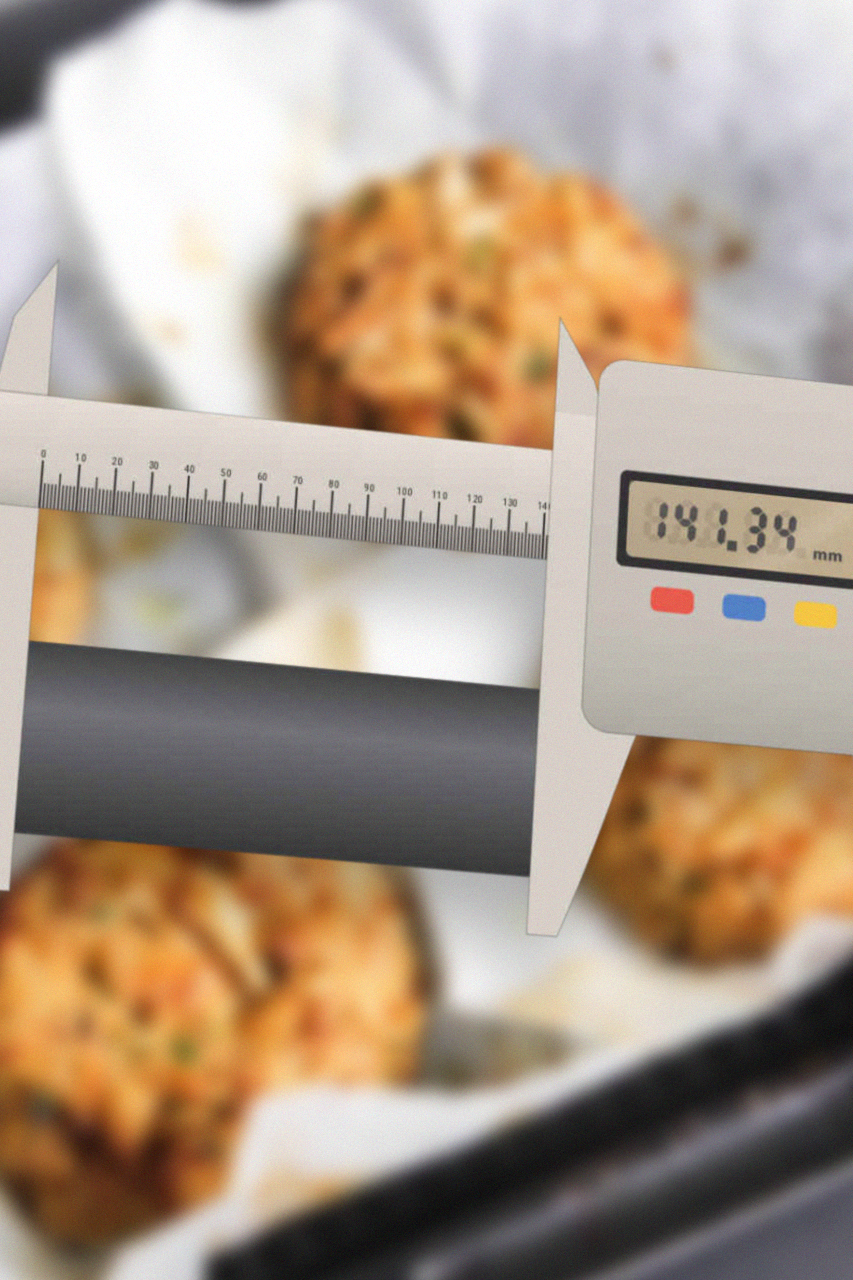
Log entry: 141.34mm
